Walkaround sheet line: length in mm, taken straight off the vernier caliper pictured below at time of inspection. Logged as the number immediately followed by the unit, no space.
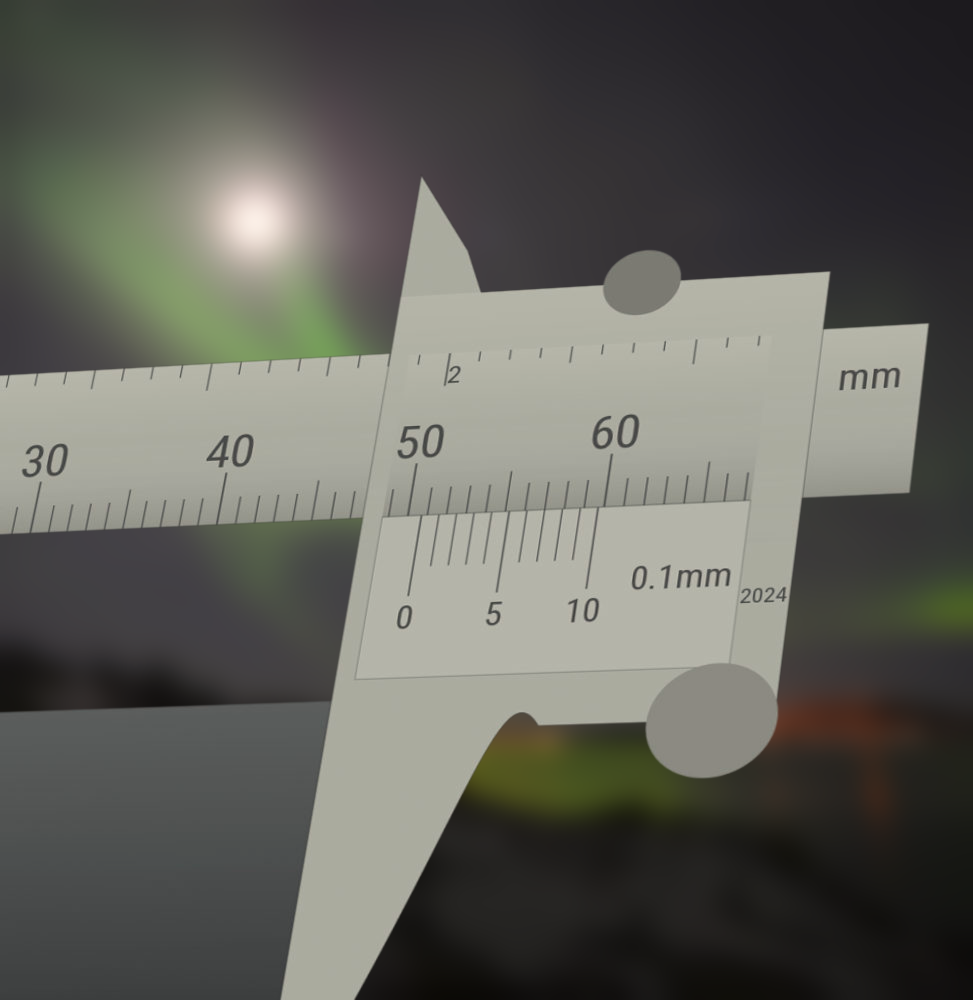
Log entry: 50.7mm
